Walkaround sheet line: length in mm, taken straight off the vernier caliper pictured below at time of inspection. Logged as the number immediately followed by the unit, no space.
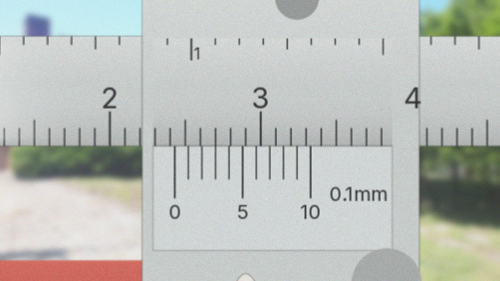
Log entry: 24.3mm
